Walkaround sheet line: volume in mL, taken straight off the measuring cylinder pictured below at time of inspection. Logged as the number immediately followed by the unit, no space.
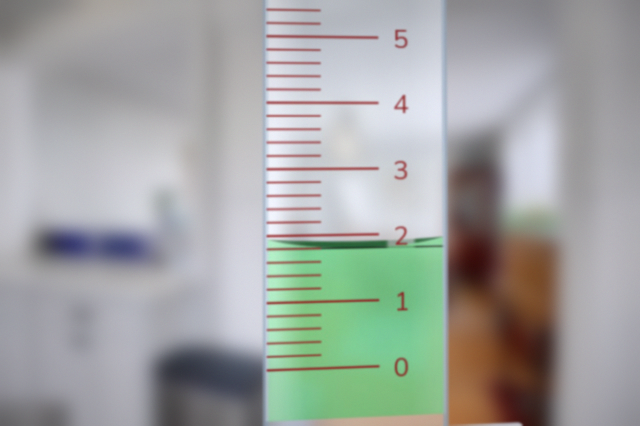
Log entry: 1.8mL
